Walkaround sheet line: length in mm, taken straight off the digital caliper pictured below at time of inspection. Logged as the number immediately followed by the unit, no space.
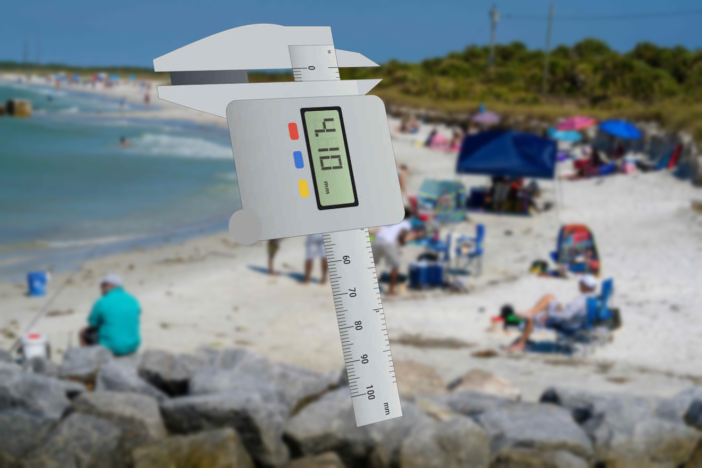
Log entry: 4.10mm
